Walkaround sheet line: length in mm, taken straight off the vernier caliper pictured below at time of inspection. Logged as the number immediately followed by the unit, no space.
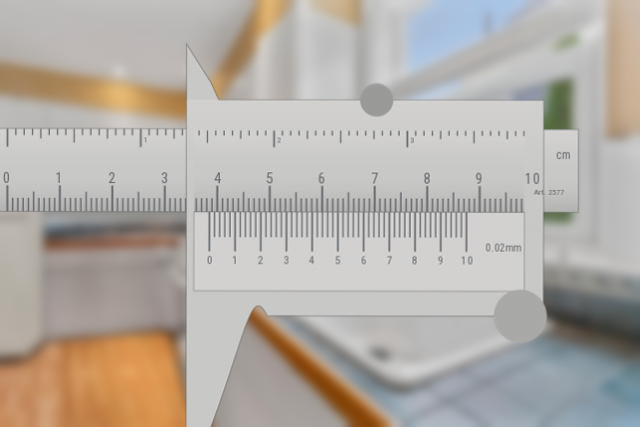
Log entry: 38.5mm
